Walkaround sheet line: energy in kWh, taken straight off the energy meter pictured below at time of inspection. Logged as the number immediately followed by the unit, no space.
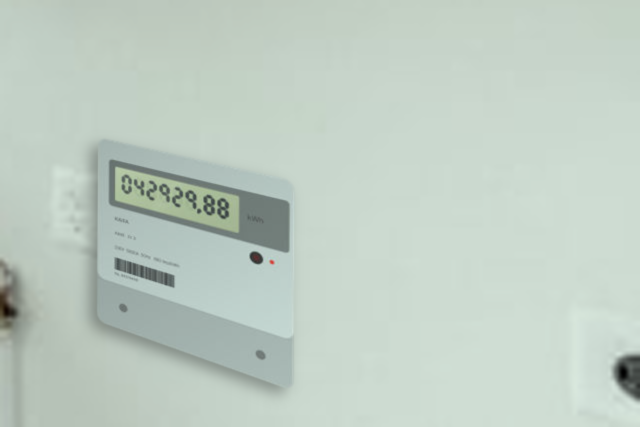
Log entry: 42929.88kWh
